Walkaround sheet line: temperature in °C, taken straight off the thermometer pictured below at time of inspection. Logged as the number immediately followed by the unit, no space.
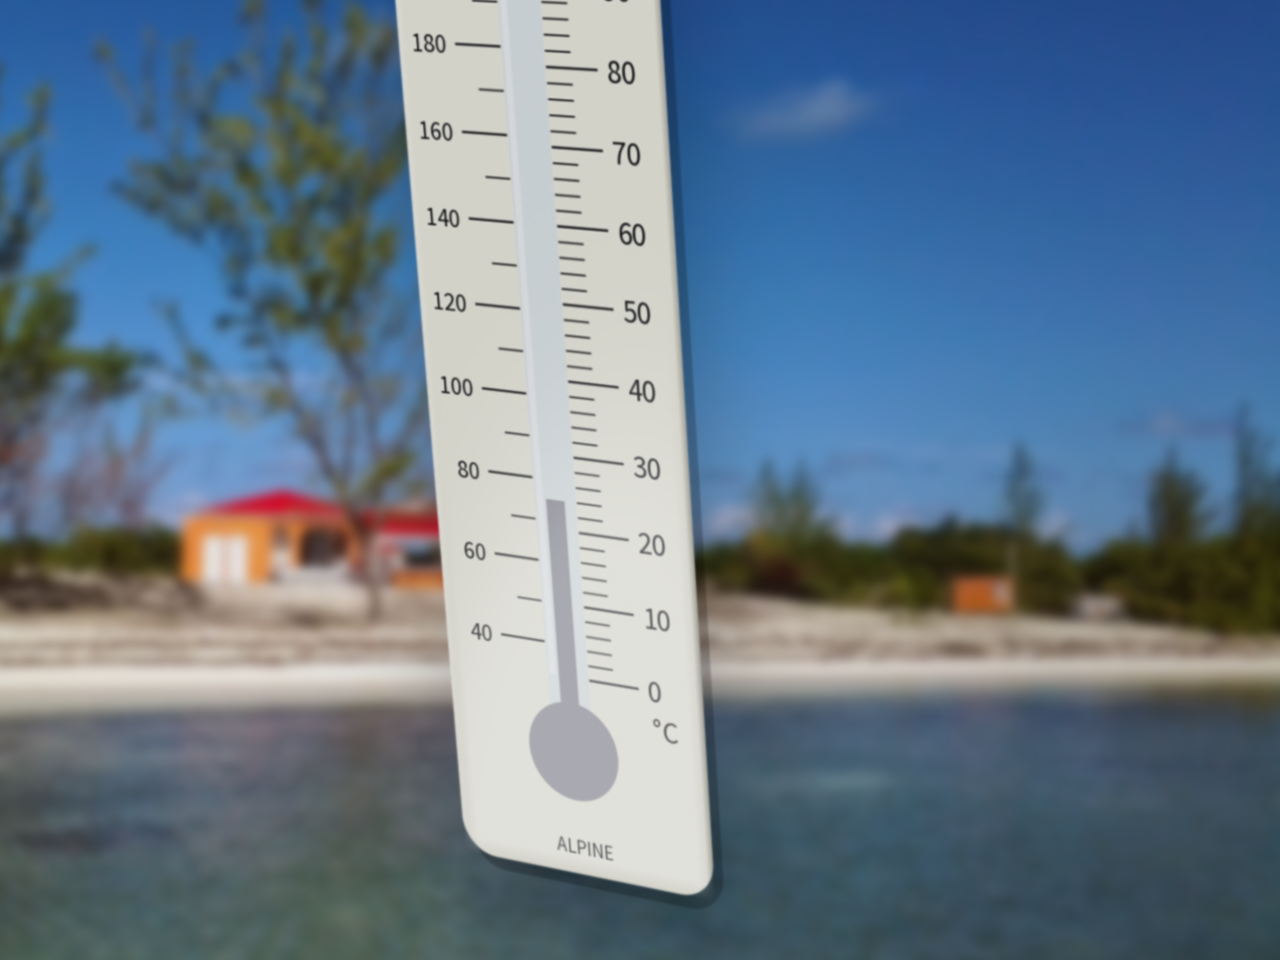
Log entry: 24°C
